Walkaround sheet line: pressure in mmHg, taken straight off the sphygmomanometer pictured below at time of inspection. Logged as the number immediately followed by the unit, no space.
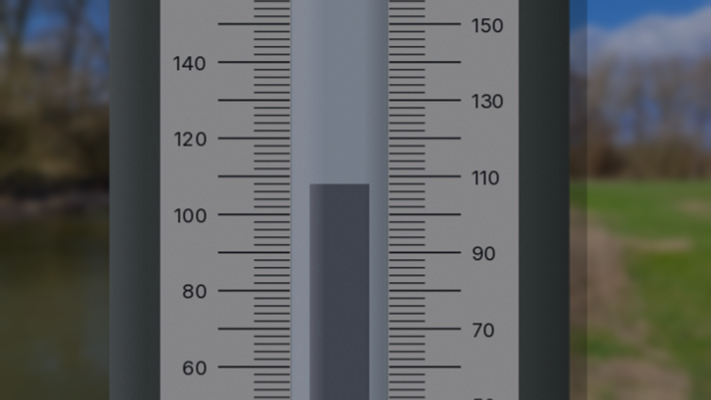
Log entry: 108mmHg
